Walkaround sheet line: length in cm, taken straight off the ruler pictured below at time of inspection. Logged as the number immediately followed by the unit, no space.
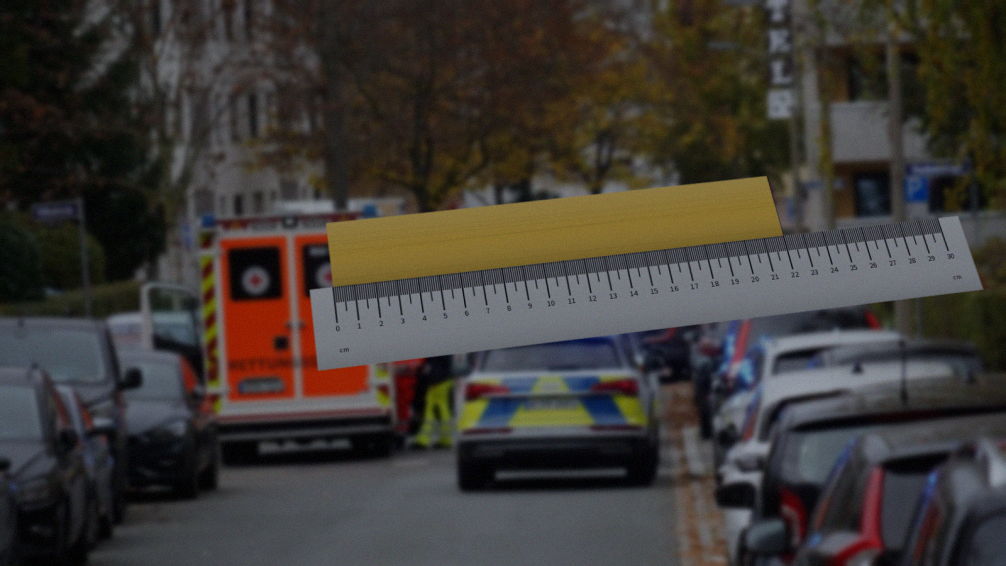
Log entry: 22cm
